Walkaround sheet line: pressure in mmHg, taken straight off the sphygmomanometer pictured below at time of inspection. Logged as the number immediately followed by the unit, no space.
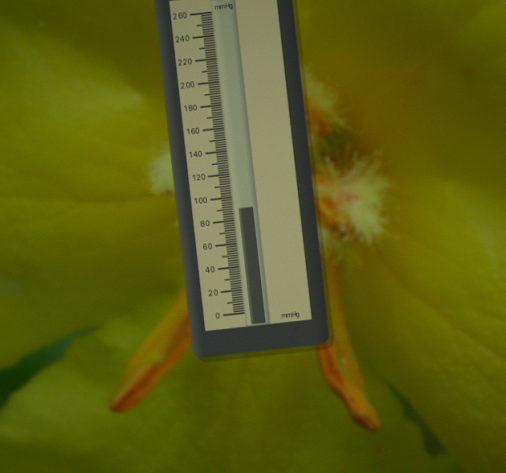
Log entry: 90mmHg
